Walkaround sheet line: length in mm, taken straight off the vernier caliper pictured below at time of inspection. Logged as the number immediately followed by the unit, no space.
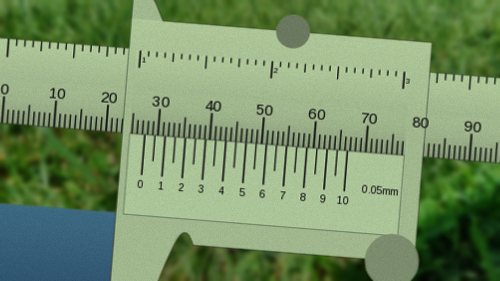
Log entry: 27.5mm
